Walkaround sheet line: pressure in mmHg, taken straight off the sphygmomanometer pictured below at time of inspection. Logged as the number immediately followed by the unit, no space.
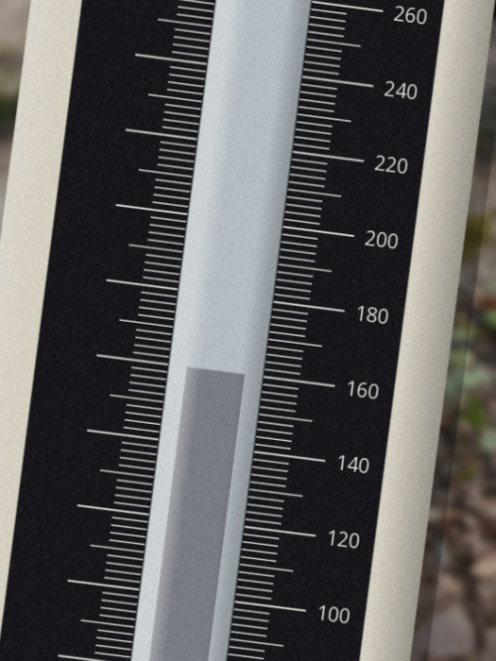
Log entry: 160mmHg
